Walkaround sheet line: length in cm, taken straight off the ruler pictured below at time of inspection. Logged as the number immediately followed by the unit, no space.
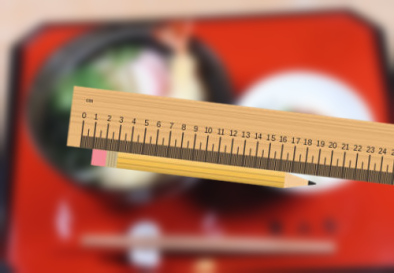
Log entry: 18cm
